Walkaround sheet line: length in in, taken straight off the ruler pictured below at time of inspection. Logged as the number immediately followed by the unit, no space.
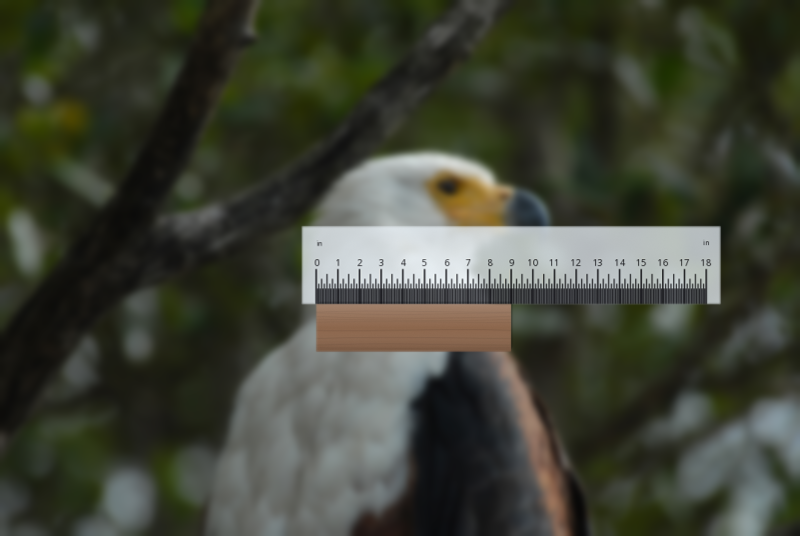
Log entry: 9in
